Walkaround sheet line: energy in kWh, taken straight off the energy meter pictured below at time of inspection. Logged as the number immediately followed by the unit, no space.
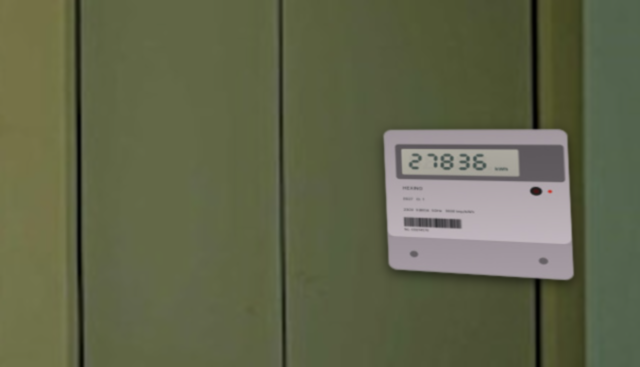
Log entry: 27836kWh
